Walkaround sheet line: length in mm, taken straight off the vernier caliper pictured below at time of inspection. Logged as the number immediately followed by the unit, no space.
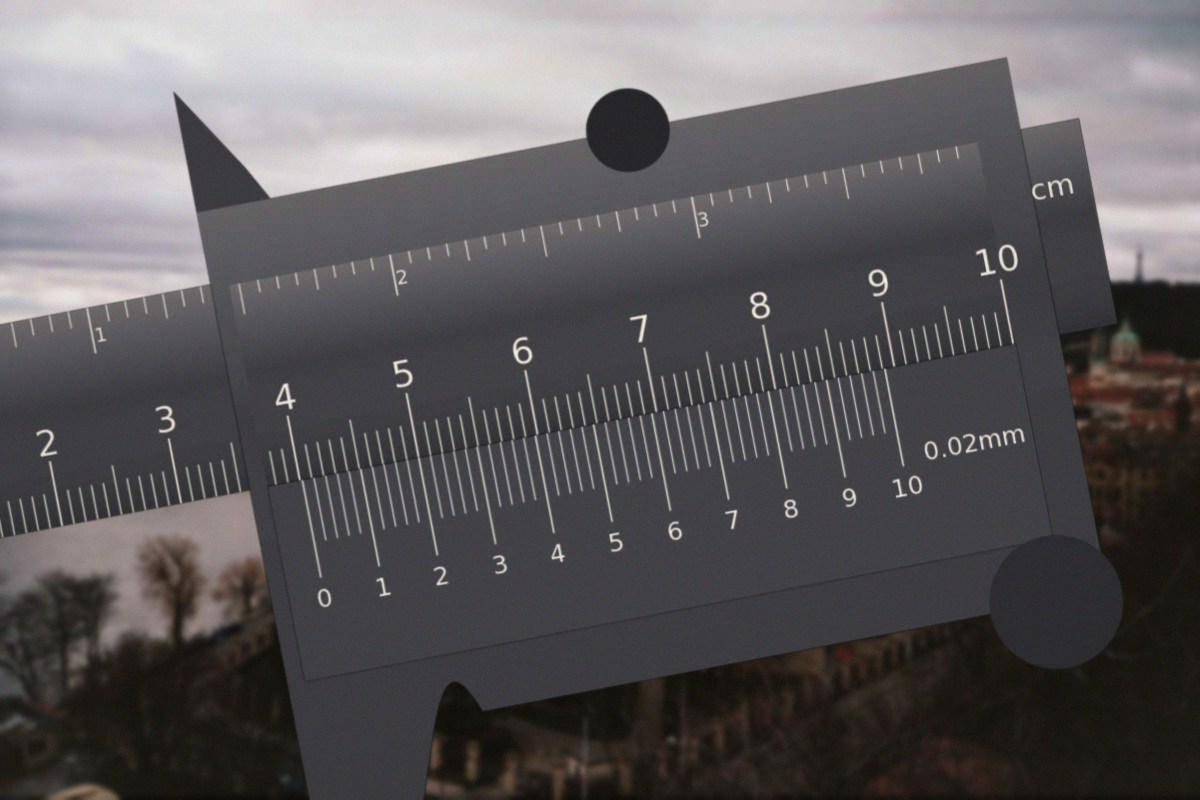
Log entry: 40.2mm
